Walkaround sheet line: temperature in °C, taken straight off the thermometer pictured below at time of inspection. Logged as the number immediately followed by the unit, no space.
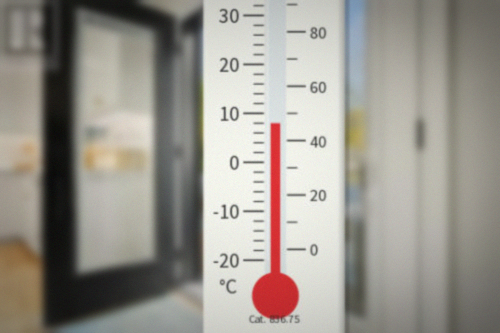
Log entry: 8°C
